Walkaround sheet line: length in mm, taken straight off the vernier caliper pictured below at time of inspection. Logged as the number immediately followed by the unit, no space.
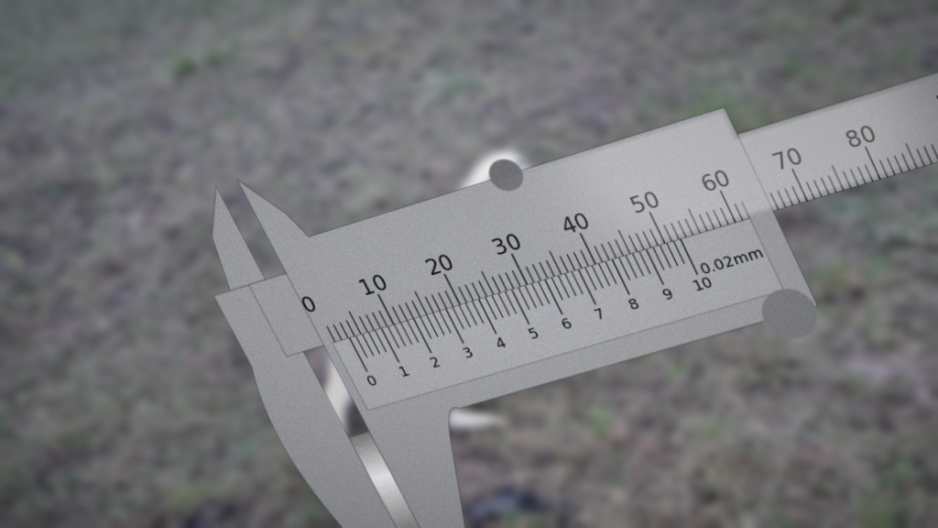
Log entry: 3.2mm
